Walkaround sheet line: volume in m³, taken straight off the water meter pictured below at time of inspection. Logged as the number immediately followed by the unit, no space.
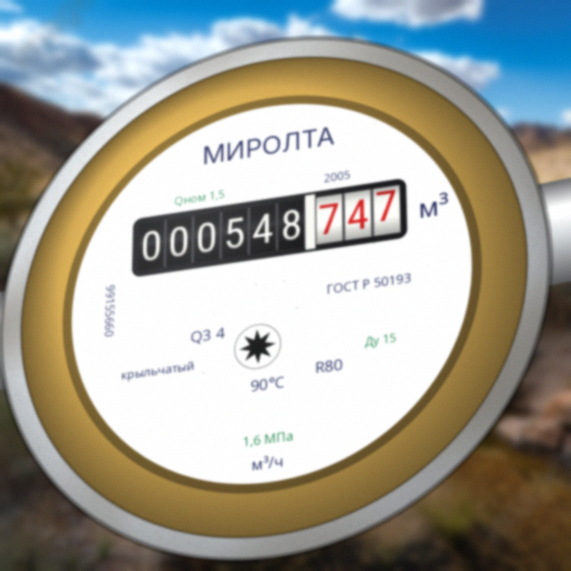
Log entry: 548.747m³
